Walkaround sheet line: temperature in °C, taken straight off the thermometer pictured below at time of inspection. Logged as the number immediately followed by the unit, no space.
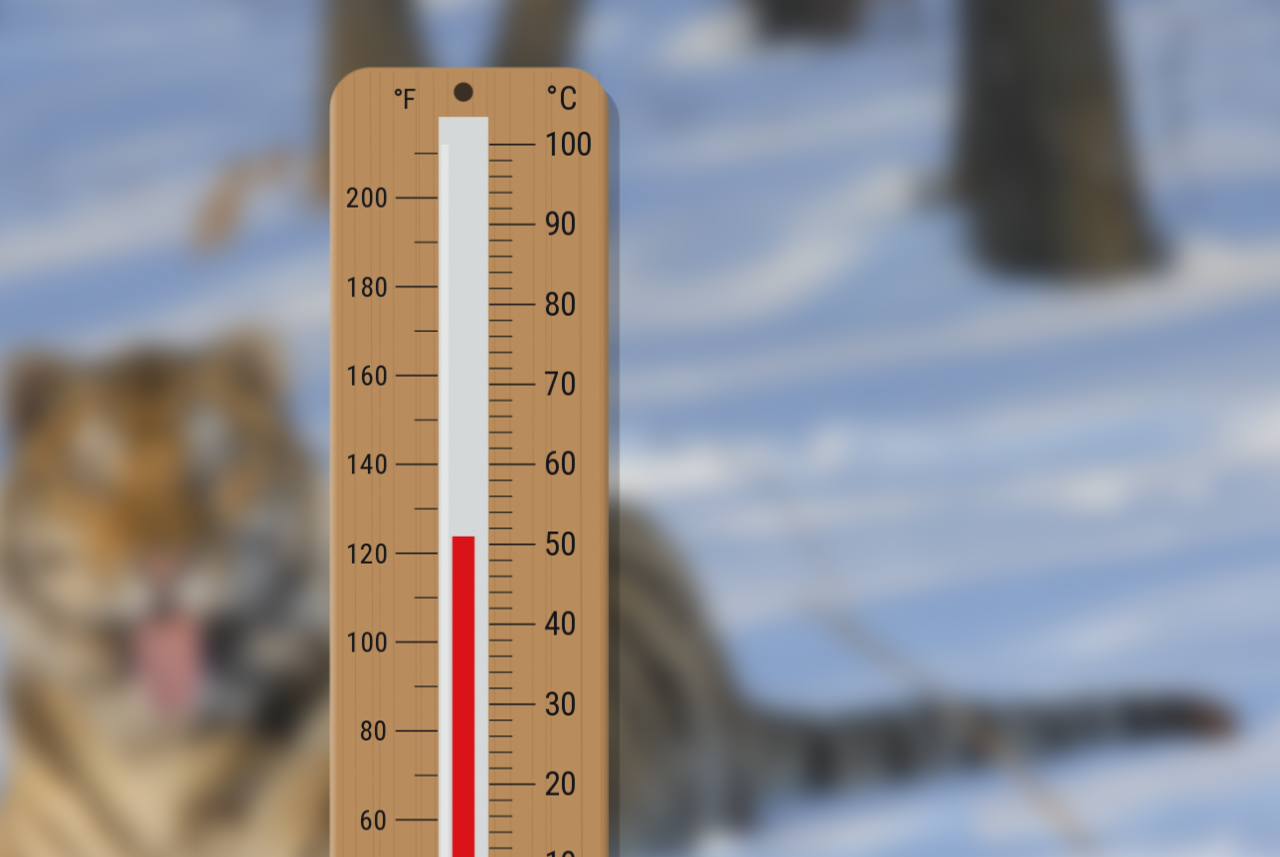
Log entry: 51°C
